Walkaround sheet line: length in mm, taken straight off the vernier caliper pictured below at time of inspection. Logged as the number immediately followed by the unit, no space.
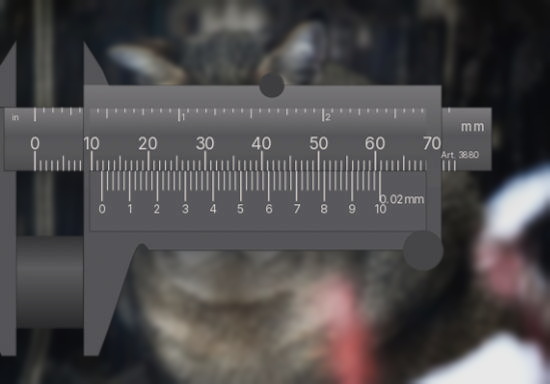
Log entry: 11.8mm
